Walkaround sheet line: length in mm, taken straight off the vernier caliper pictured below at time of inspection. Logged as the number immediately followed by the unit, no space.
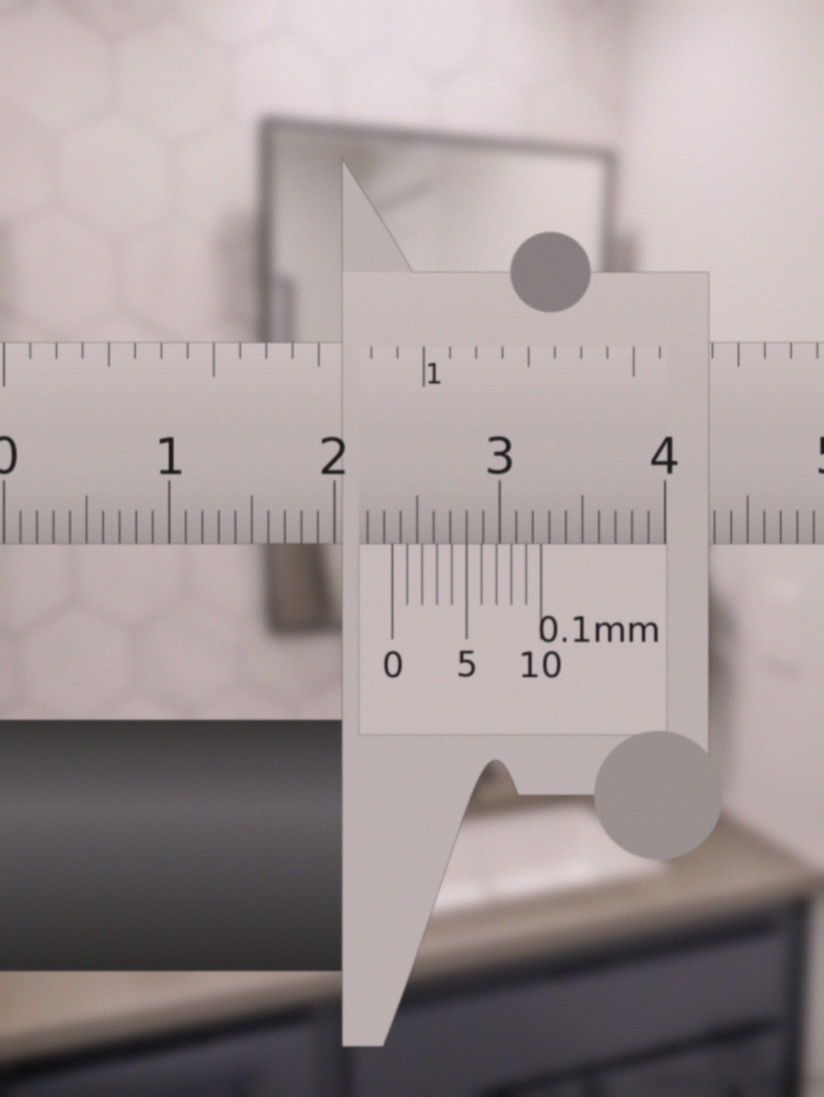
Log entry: 23.5mm
